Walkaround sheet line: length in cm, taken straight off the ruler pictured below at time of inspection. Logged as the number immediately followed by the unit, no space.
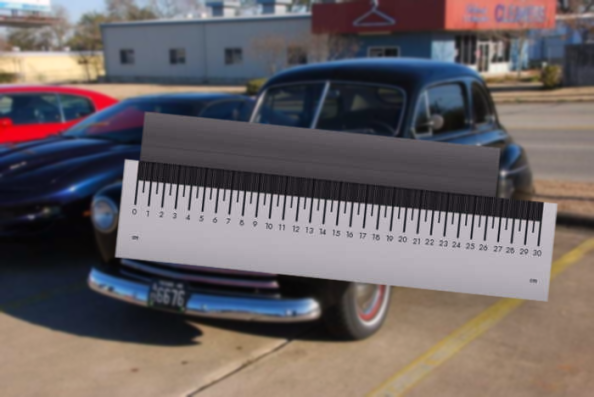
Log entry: 26.5cm
